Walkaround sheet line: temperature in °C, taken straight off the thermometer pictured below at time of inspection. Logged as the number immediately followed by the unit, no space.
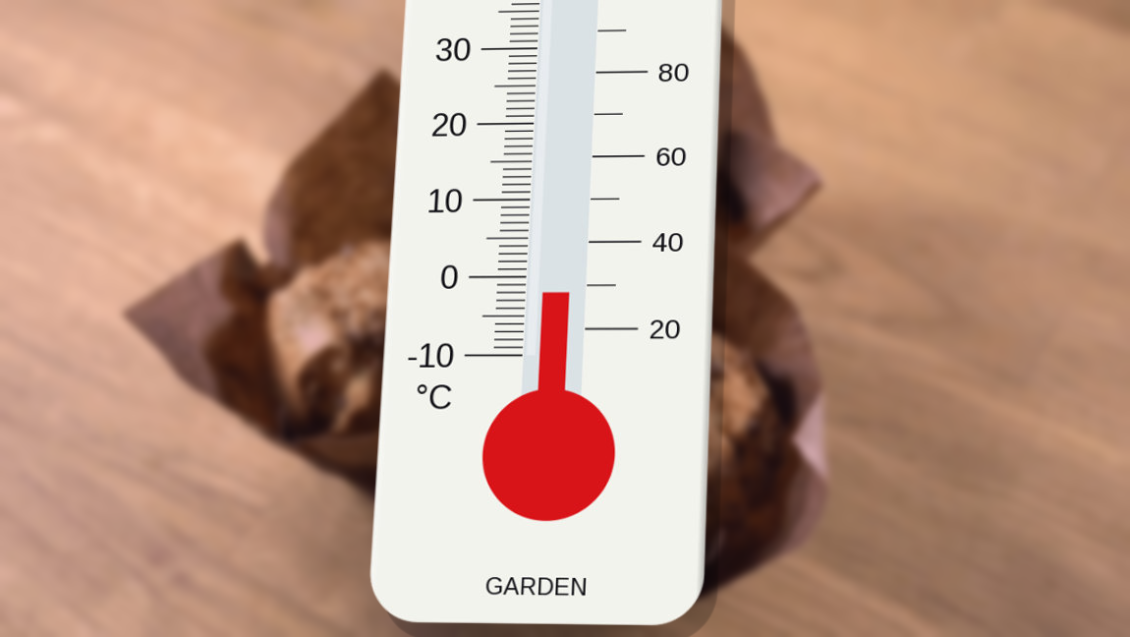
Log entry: -2°C
